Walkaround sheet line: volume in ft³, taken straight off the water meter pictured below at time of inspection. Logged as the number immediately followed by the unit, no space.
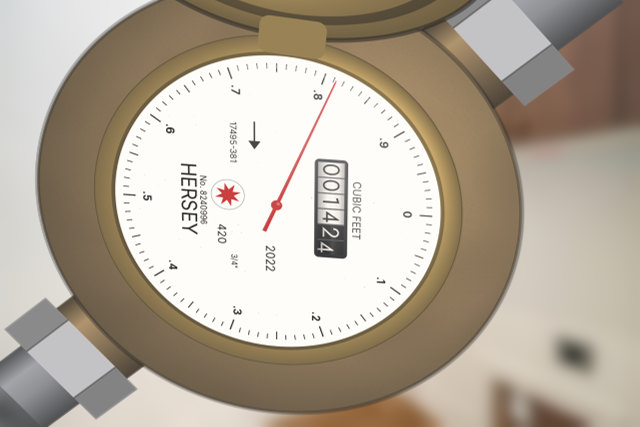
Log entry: 1423.81ft³
